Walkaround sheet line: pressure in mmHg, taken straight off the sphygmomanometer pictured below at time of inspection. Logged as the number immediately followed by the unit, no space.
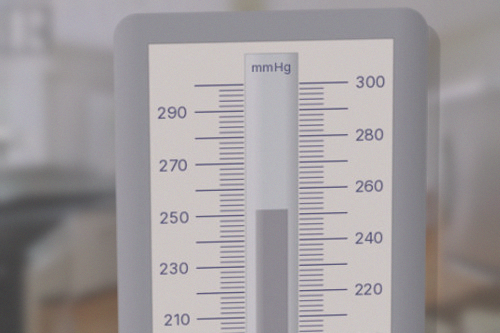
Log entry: 252mmHg
